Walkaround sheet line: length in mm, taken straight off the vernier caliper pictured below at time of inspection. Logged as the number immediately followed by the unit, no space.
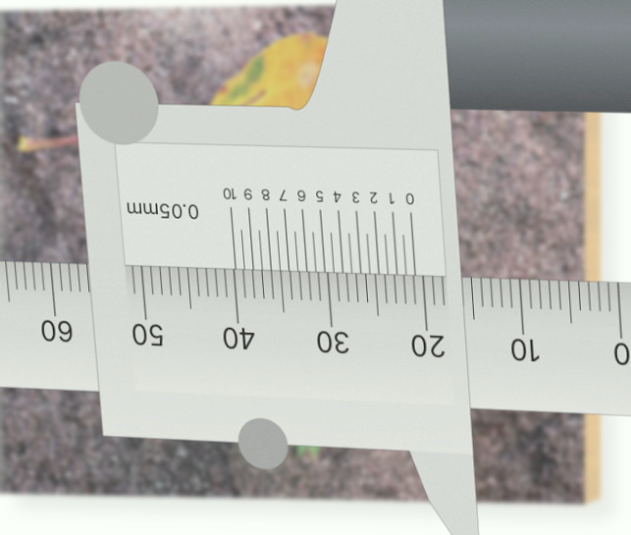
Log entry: 20.8mm
